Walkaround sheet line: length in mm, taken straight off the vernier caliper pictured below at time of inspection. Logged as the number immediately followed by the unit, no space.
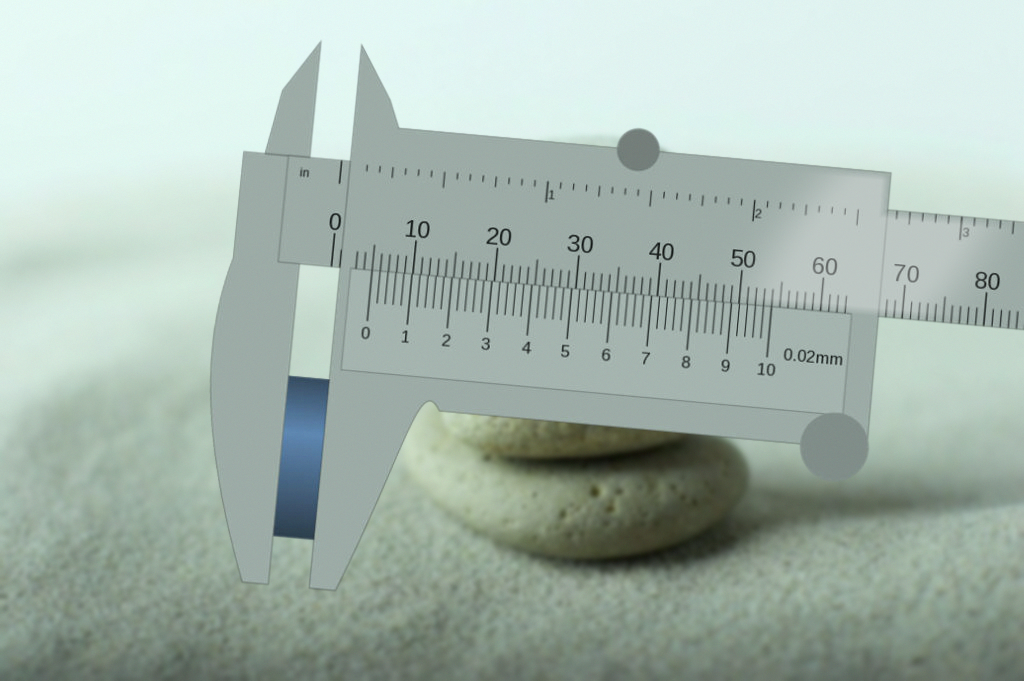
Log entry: 5.0mm
